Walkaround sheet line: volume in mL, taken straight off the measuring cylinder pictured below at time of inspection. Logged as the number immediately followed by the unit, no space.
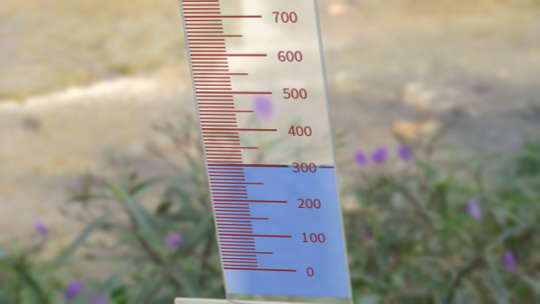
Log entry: 300mL
